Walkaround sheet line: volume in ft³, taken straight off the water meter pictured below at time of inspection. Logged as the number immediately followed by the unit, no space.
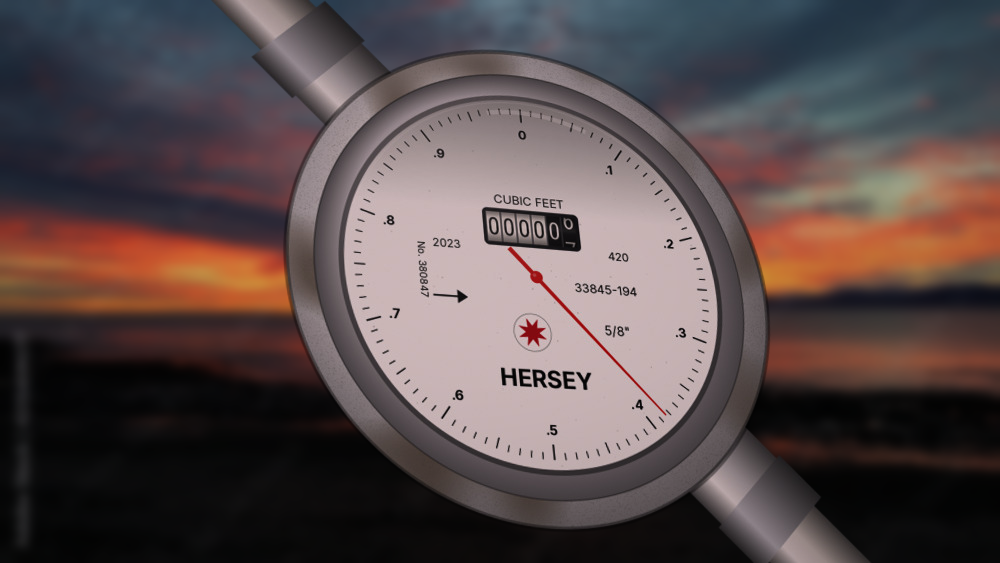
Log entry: 6.38ft³
